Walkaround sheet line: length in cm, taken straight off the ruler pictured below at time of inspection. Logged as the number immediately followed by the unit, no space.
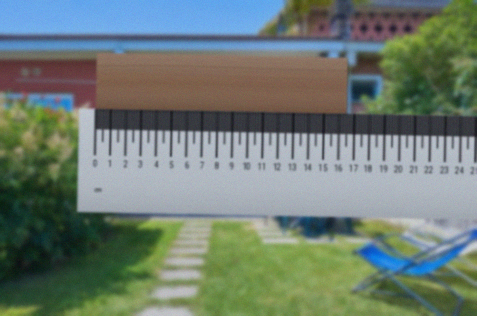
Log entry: 16.5cm
